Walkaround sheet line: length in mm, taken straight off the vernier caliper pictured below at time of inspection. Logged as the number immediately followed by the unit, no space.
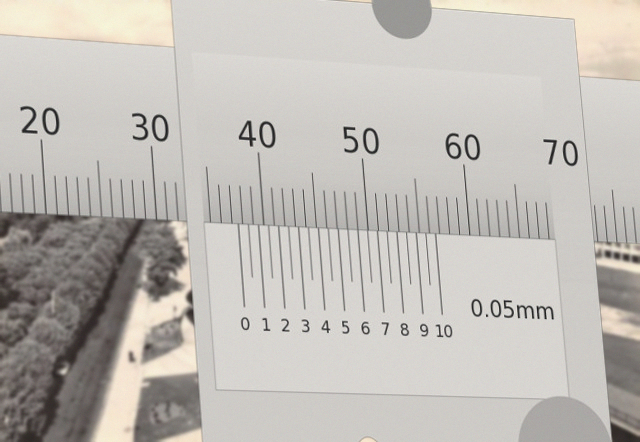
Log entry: 37.6mm
